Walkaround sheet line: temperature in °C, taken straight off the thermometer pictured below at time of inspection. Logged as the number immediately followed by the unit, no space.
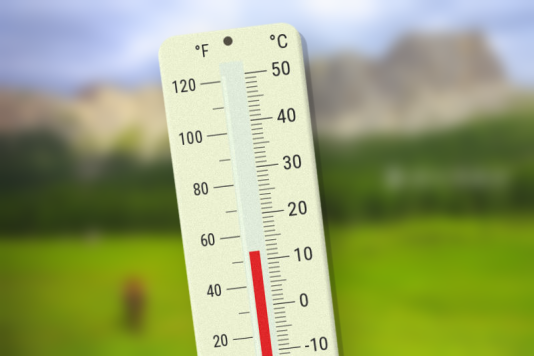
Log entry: 12°C
